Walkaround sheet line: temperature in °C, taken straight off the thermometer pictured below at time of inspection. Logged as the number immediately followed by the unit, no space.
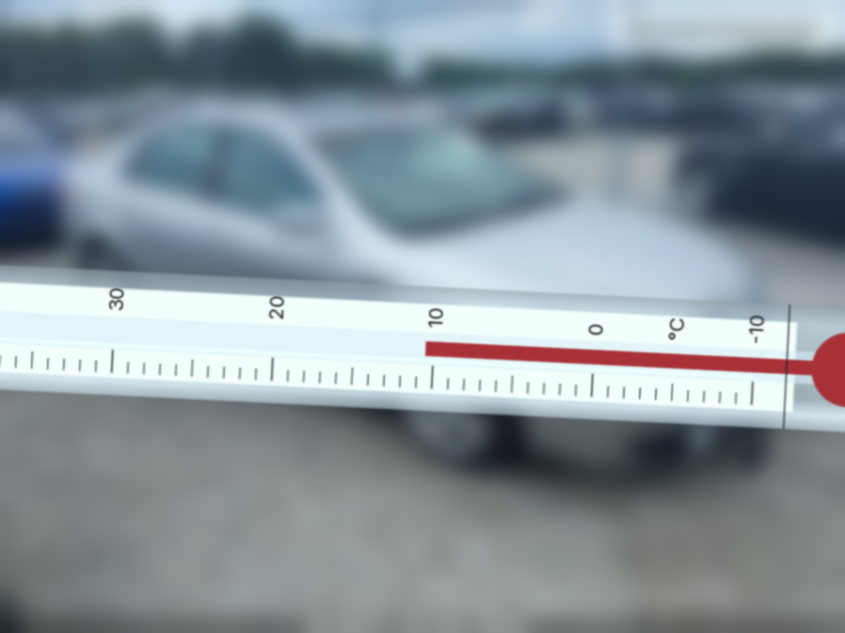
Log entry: 10.5°C
